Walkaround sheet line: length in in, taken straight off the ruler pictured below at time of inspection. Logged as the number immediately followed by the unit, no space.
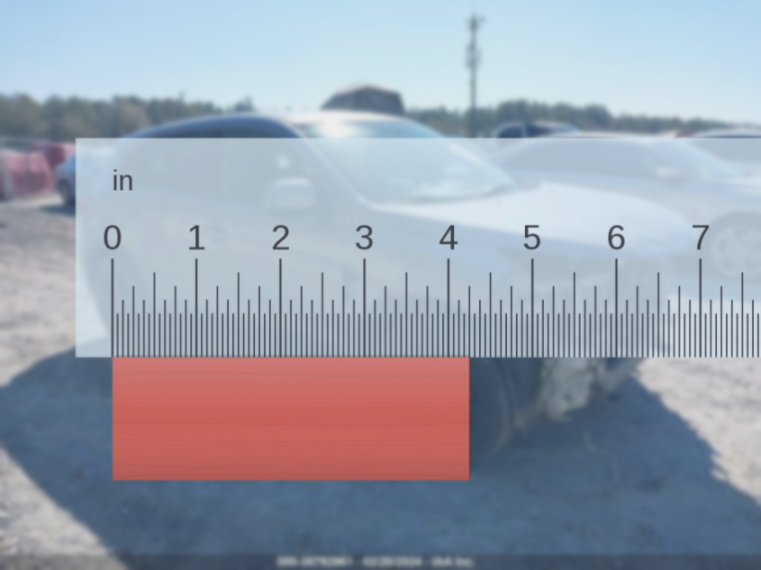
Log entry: 4.25in
